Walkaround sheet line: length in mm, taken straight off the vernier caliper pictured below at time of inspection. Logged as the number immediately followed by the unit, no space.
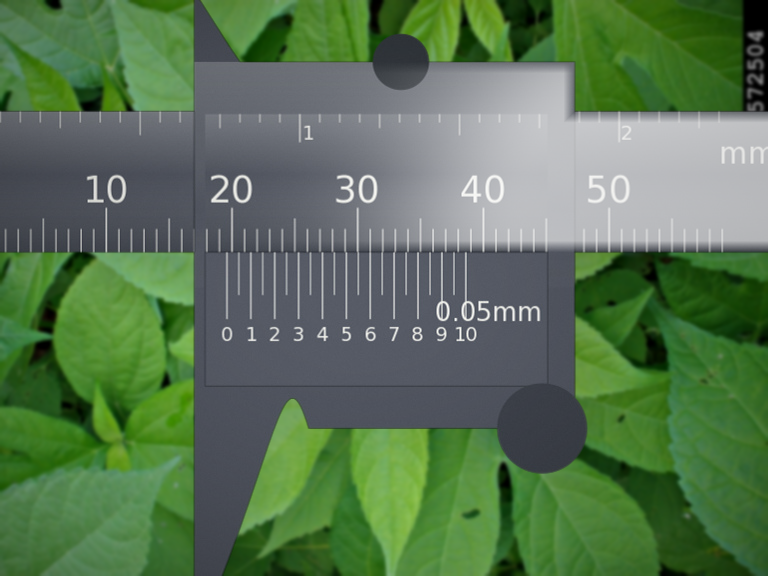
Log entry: 19.6mm
